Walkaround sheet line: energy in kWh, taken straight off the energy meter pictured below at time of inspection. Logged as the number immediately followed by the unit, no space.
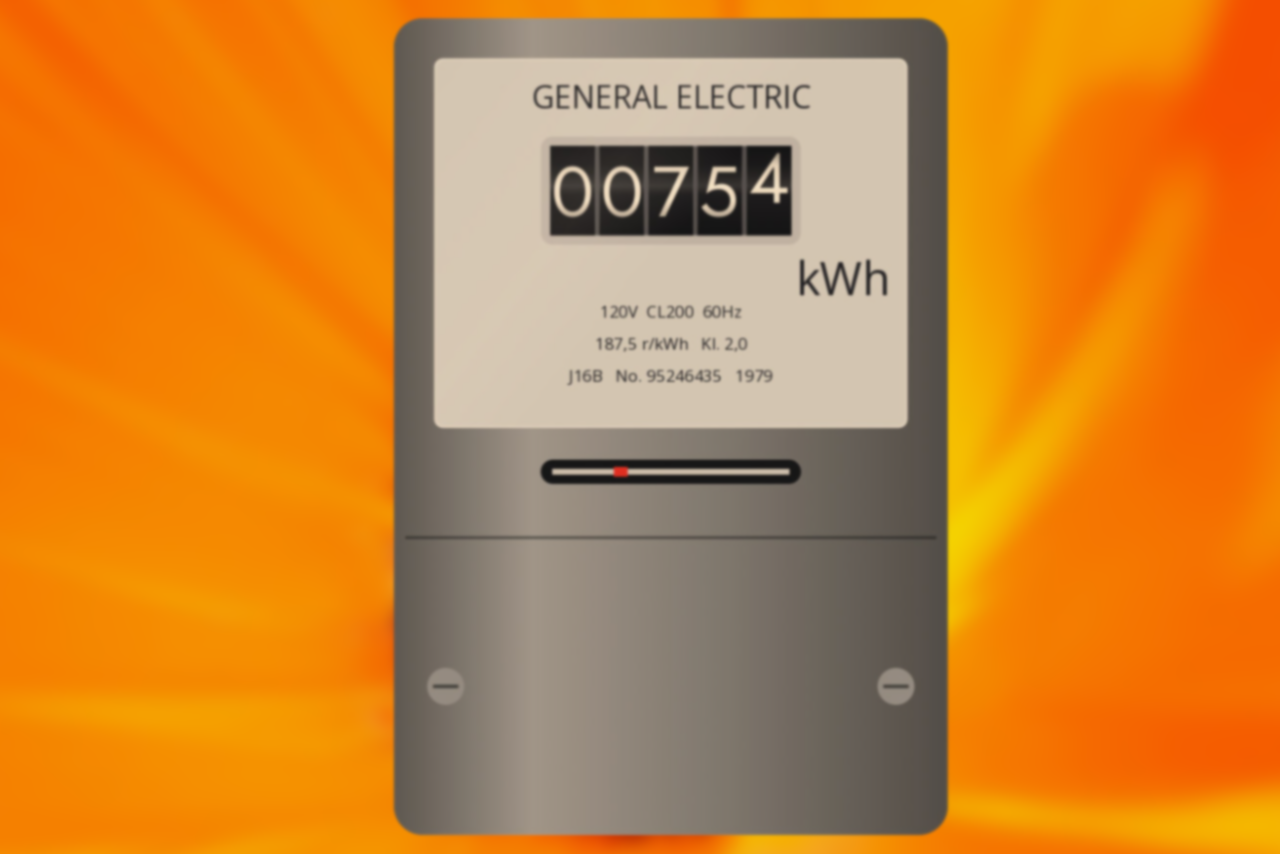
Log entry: 754kWh
